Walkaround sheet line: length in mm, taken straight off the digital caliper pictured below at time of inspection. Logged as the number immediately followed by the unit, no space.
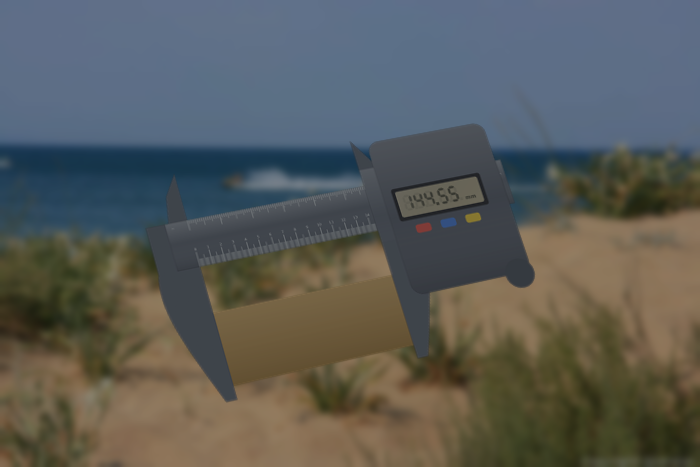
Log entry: 144.55mm
